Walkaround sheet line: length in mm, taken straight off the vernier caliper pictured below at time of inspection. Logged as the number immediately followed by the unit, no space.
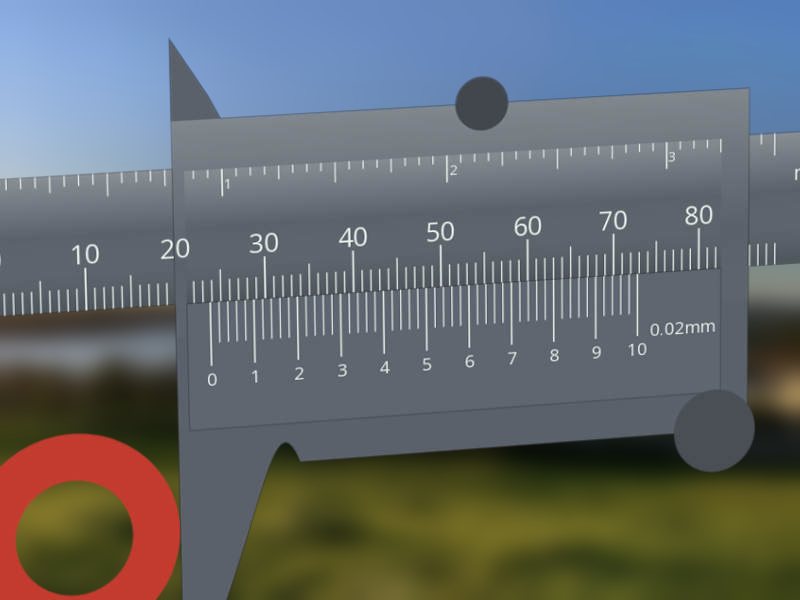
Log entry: 23.8mm
